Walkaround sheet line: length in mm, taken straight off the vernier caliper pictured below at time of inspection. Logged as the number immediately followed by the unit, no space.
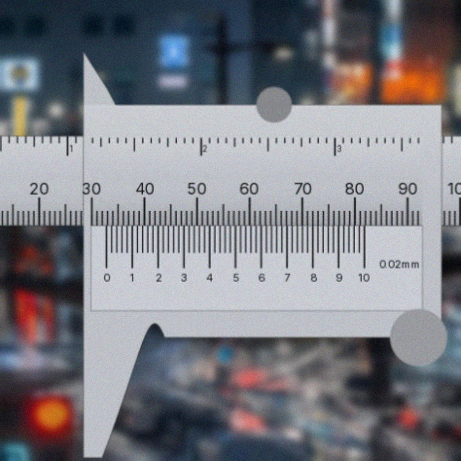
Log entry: 32.8mm
